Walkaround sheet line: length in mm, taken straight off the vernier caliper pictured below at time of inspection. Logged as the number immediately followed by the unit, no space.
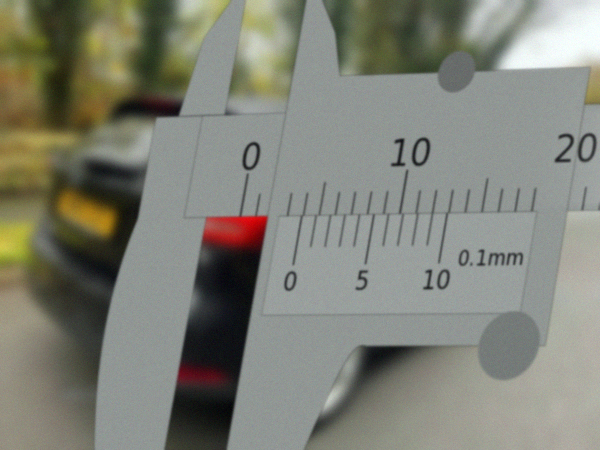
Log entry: 3.9mm
